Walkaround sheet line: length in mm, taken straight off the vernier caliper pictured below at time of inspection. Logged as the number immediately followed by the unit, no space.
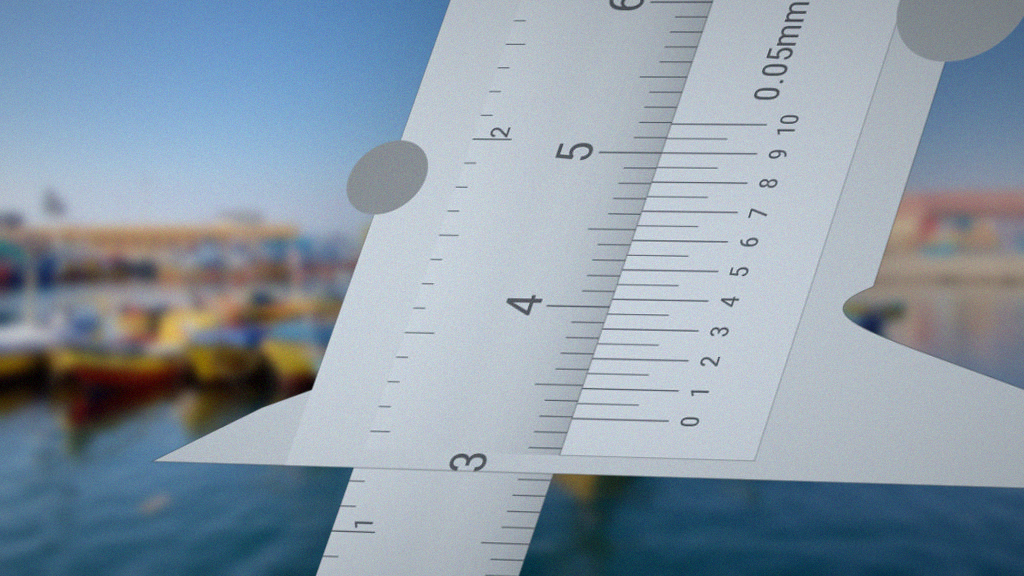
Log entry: 32.9mm
